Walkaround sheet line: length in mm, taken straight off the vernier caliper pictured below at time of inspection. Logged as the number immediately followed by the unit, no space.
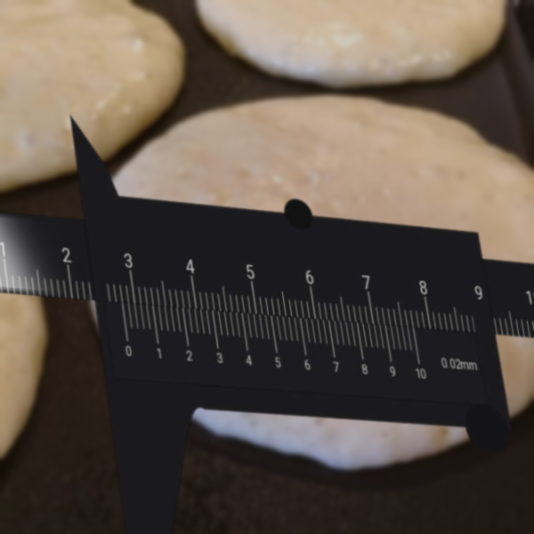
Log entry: 28.0mm
